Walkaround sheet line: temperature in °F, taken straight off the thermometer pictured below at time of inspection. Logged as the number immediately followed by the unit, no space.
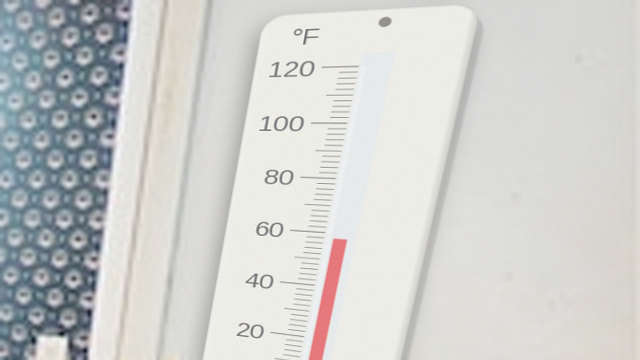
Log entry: 58°F
